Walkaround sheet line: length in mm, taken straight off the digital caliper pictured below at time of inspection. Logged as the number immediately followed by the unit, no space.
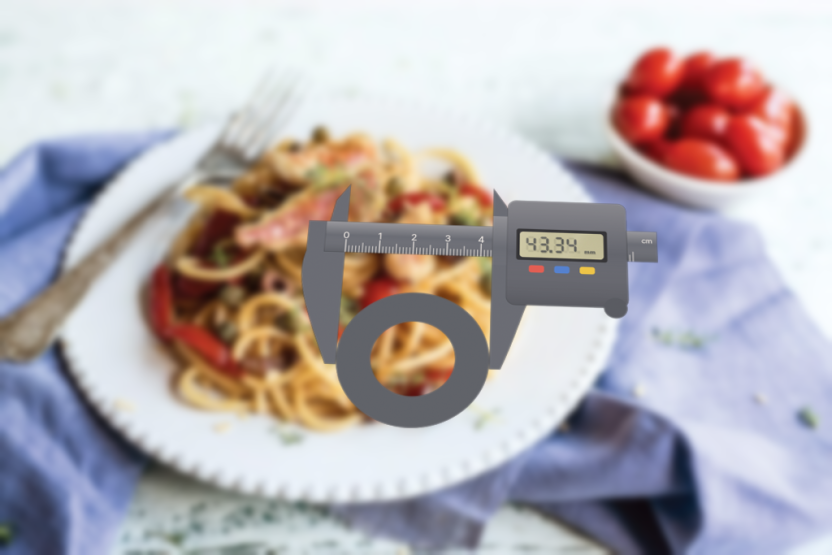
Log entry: 43.34mm
